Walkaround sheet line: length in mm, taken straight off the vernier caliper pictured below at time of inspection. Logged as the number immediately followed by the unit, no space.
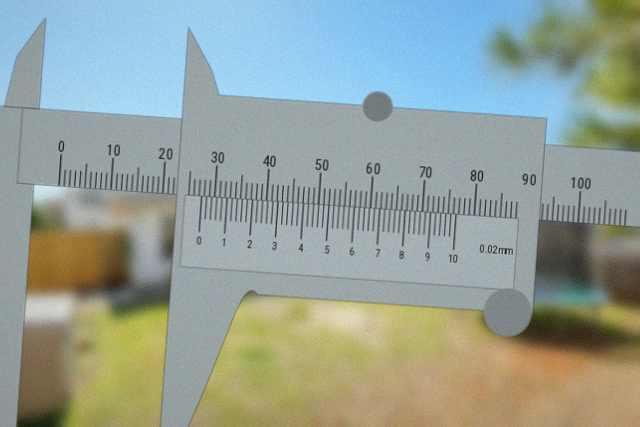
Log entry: 27.5mm
